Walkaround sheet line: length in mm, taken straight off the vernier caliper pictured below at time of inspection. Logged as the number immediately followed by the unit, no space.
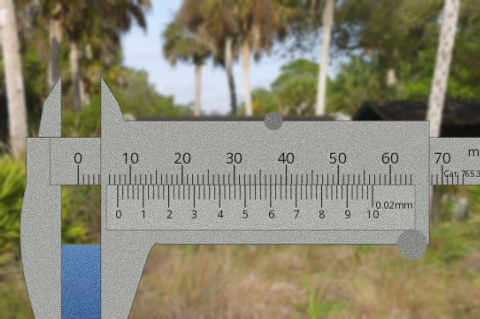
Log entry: 7.6mm
